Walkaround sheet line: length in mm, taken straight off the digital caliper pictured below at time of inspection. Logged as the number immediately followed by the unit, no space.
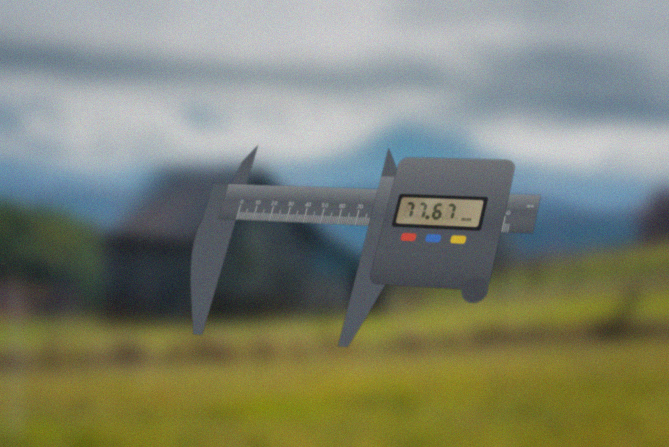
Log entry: 77.67mm
